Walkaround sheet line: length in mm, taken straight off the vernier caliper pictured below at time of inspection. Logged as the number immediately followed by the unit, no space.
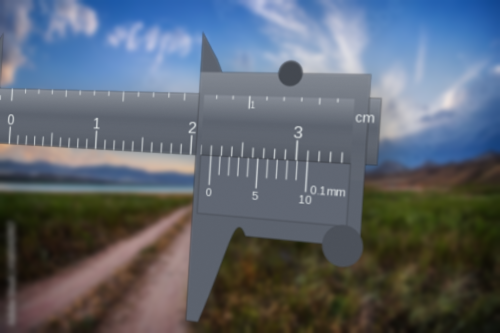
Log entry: 22.0mm
